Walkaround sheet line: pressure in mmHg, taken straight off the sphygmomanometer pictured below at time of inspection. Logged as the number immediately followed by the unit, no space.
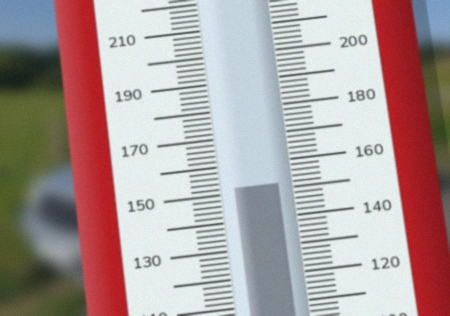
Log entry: 152mmHg
